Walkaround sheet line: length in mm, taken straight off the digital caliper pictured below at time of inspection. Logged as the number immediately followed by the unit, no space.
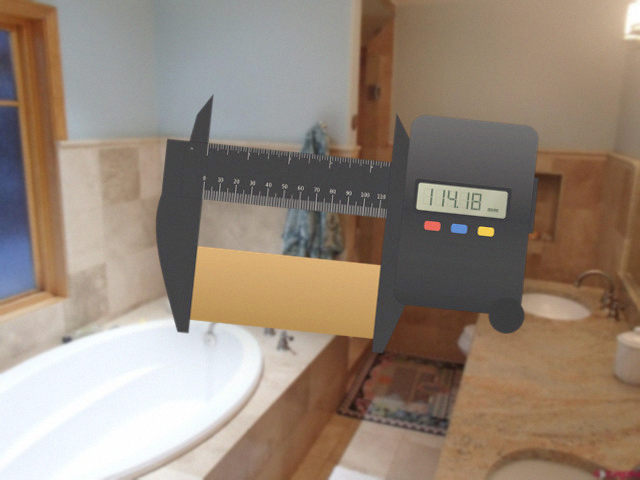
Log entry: 114.18mm
